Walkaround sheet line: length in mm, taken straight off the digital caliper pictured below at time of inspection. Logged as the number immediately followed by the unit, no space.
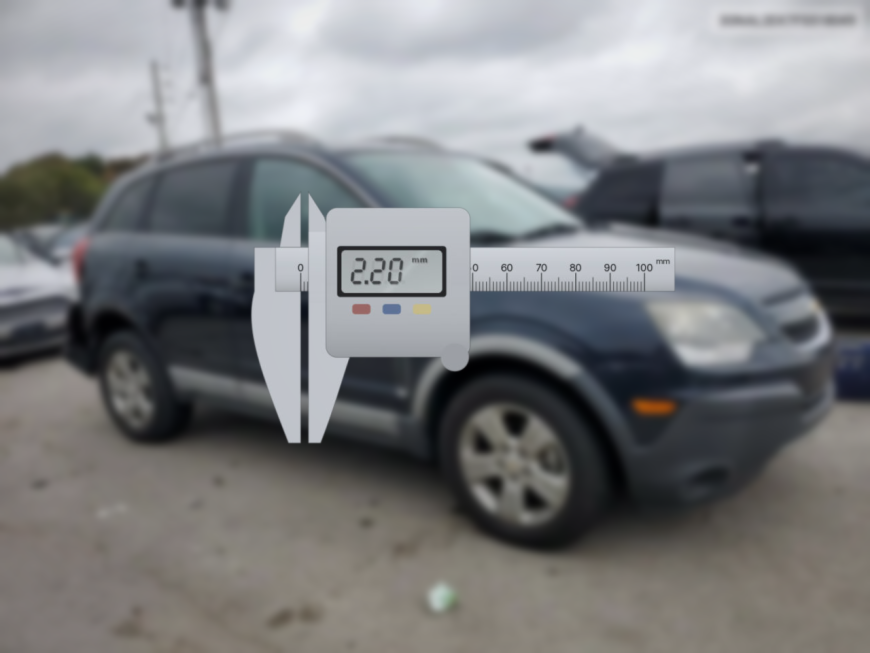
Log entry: 2.20mm
